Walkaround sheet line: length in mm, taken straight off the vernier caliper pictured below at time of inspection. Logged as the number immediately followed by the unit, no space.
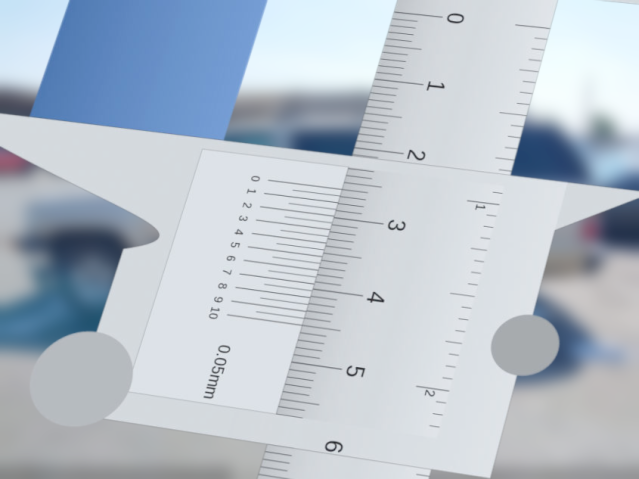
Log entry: 26.0mm
